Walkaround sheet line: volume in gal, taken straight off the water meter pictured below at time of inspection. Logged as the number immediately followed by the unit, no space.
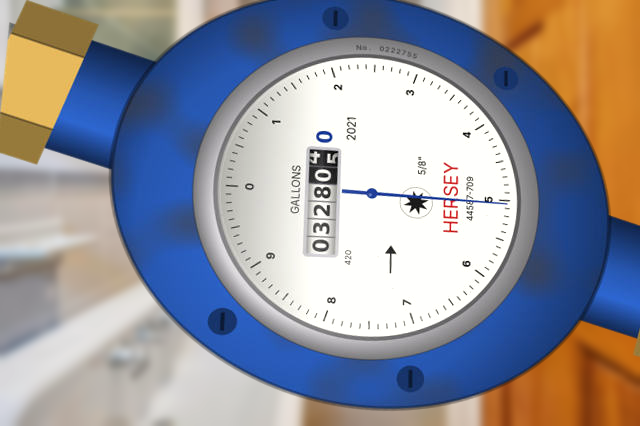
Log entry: 328045.0gal
